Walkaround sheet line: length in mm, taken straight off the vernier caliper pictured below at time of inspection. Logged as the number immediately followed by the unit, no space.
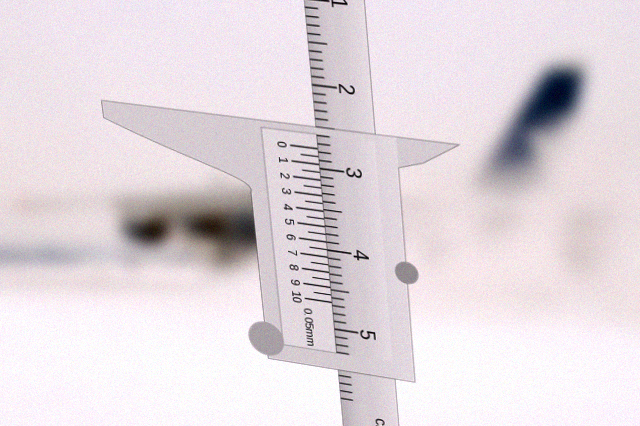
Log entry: 27.6mm
